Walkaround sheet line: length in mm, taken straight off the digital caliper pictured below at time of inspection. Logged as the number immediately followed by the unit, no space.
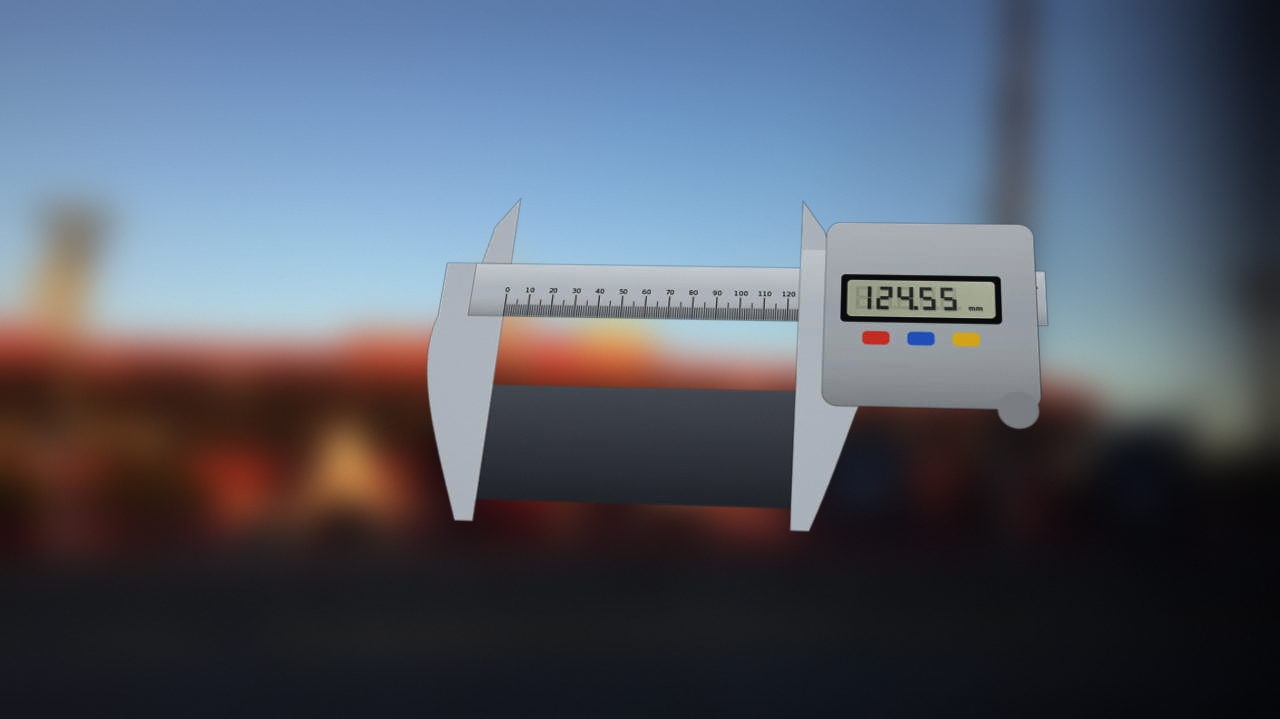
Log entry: 124.55mm
